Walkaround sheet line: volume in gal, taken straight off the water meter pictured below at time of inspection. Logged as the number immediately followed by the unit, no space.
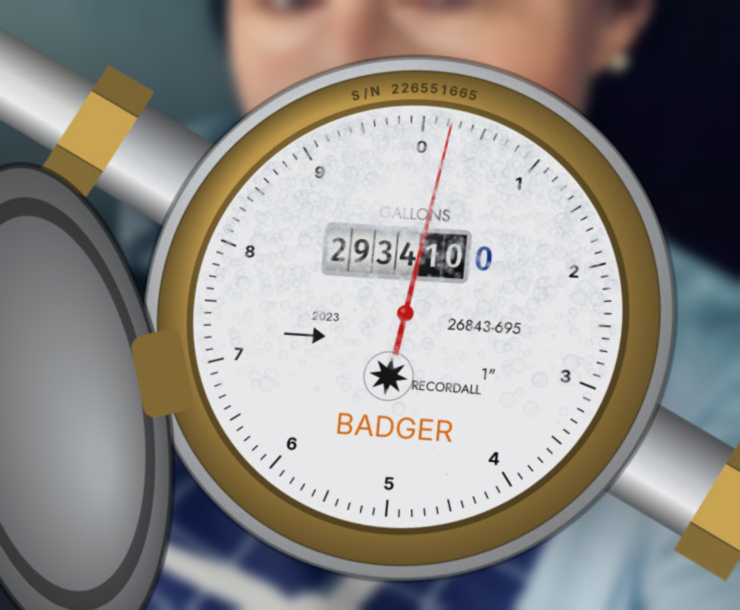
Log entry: 2934100.2gal
